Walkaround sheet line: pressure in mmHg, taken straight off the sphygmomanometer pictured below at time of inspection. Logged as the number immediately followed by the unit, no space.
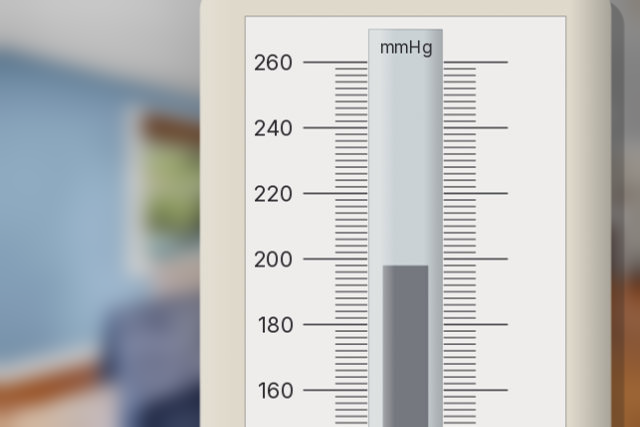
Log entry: 198mmHg
